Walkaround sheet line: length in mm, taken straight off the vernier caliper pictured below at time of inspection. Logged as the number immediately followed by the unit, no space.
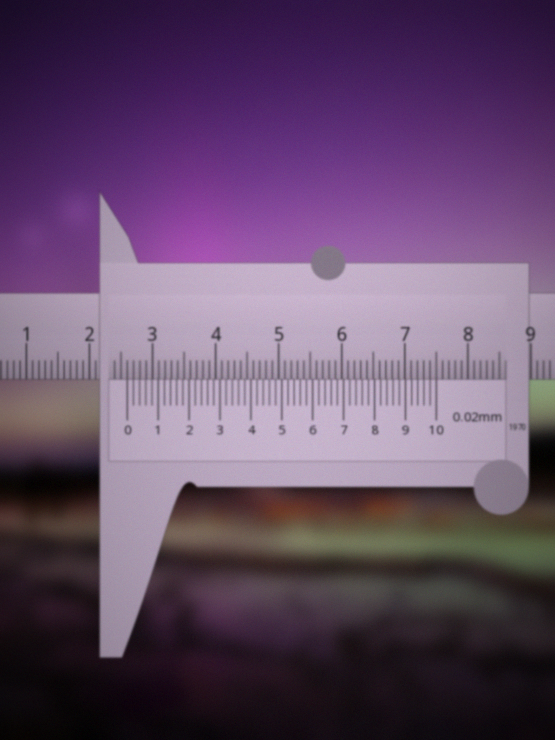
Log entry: 26.0mm
